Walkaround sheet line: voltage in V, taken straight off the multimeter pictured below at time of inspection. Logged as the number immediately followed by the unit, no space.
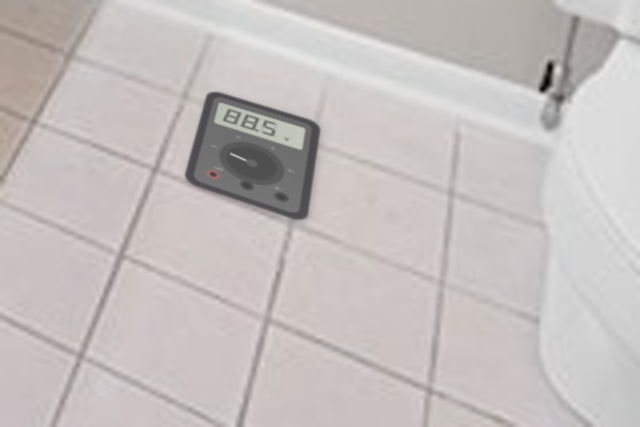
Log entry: 88.5V
